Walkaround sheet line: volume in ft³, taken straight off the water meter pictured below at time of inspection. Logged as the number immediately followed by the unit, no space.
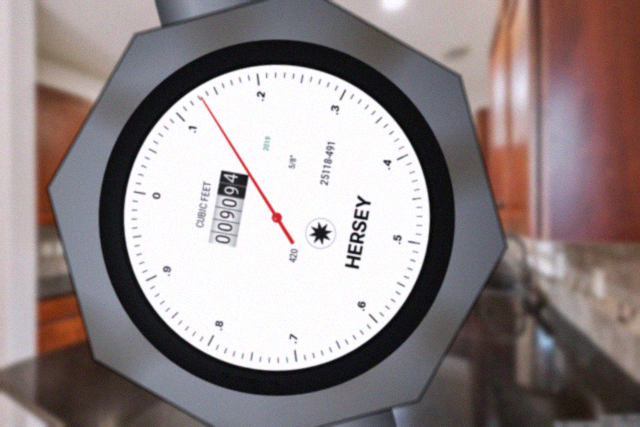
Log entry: 9094.13ft³
